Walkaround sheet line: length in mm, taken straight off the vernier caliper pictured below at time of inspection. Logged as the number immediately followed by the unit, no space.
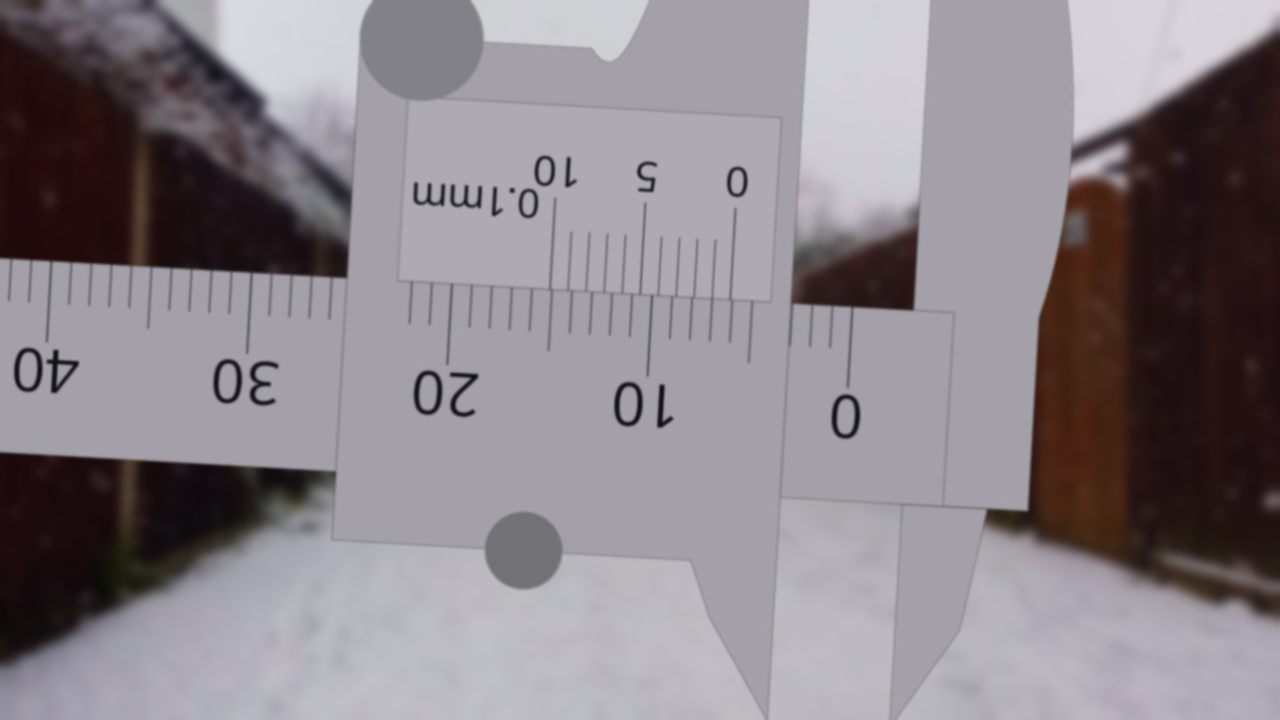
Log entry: 6.1mm
